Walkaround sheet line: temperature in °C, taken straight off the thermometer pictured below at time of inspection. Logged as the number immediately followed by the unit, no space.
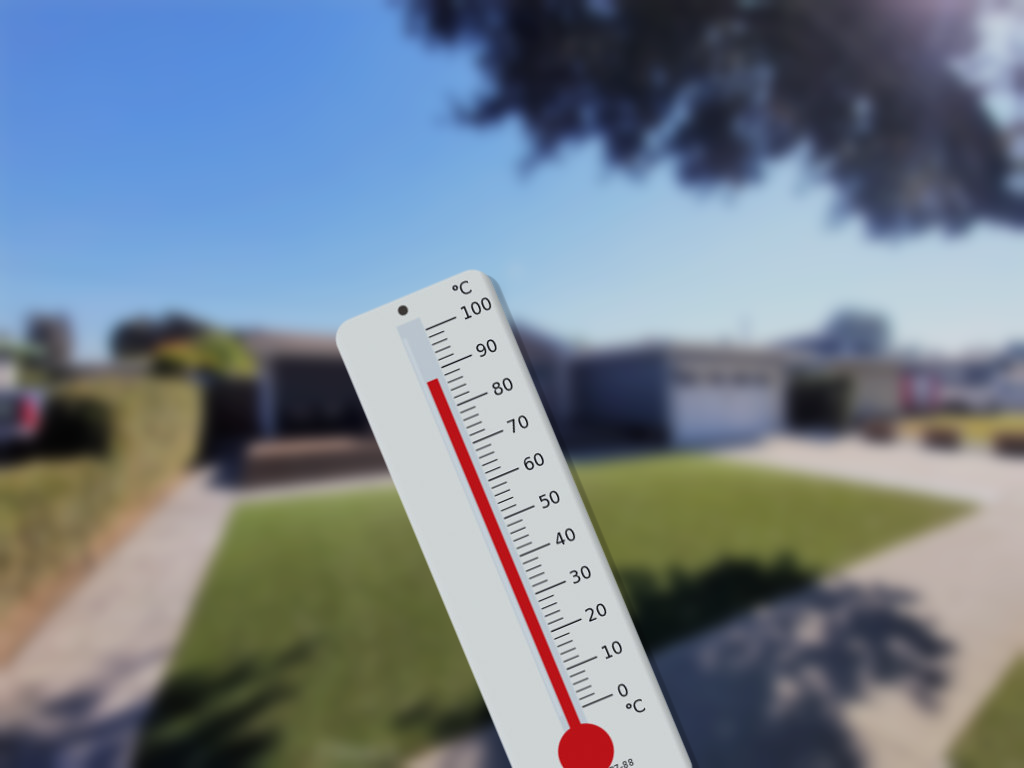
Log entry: 88°C
